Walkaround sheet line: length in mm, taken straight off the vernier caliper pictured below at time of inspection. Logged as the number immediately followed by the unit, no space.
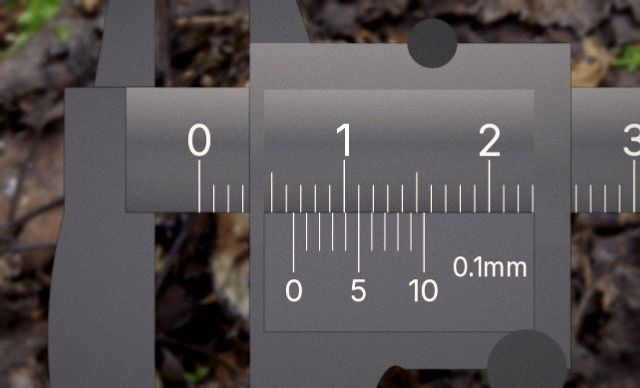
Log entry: 6.5mm
